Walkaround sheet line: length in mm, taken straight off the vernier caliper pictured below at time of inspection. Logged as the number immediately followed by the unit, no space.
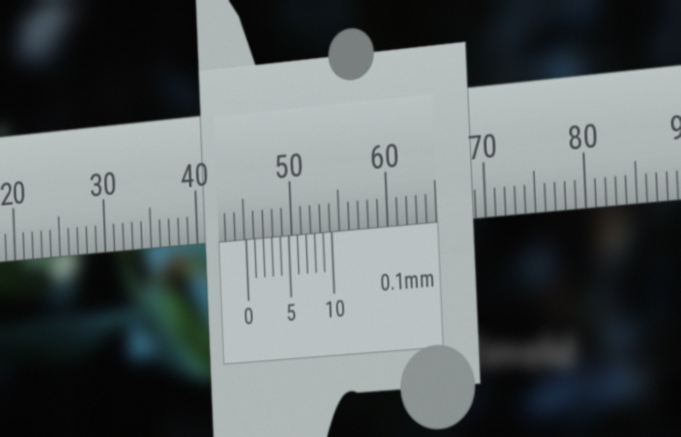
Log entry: 45.2mm
